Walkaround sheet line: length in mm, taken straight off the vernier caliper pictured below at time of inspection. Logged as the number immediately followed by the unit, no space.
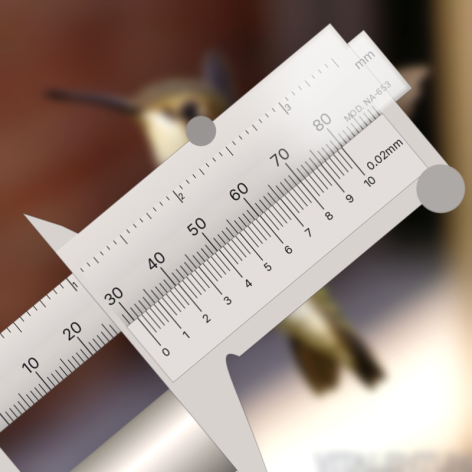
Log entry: 30.8mm
